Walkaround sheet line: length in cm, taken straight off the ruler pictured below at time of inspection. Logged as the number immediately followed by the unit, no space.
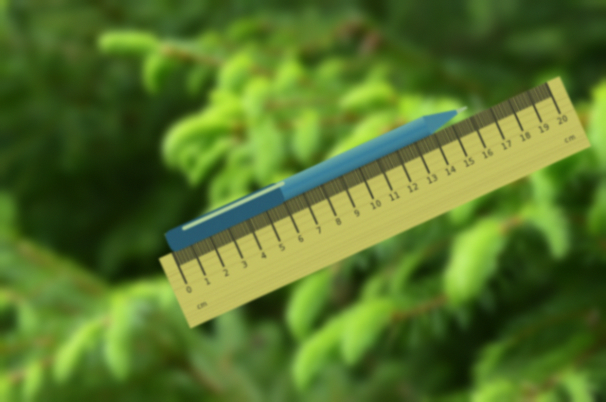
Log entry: 16cm
